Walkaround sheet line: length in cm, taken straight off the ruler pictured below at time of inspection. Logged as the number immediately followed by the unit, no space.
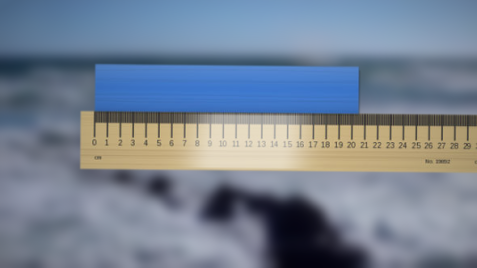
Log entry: 20.5cm
